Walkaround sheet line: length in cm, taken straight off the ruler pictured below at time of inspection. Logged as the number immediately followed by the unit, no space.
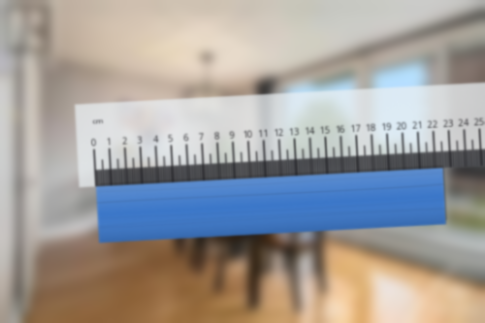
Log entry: 22.5cm
